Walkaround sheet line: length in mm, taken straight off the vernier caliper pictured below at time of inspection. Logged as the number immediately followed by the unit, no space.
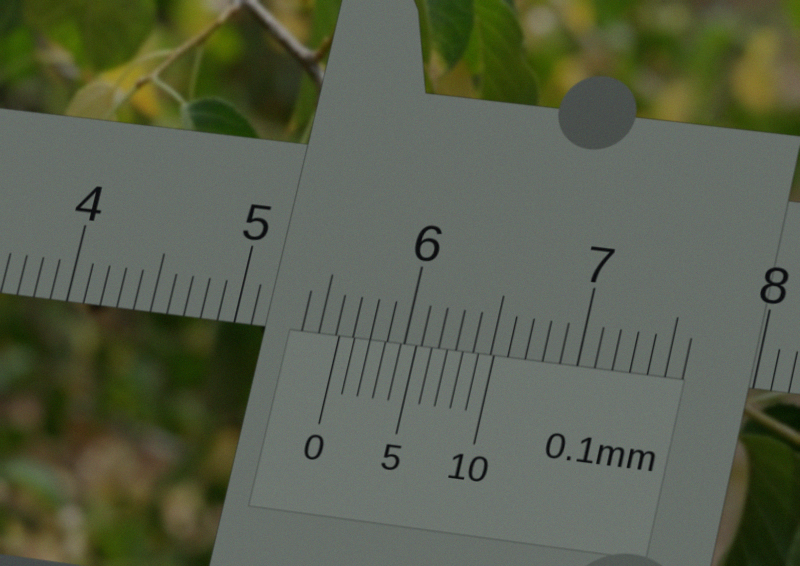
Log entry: 56.2mm
